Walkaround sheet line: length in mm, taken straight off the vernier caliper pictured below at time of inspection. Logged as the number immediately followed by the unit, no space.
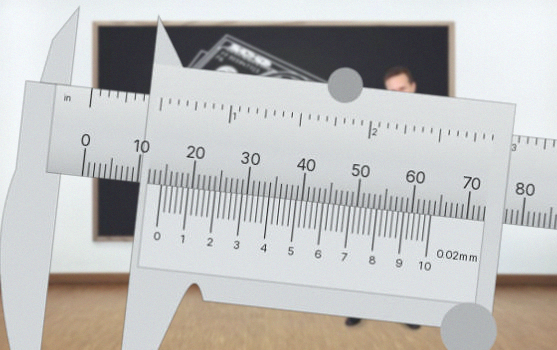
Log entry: 14.4mm
